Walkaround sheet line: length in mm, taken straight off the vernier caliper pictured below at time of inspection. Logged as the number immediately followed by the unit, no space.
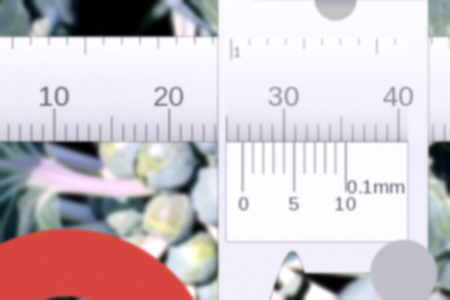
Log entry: 26.4mm
